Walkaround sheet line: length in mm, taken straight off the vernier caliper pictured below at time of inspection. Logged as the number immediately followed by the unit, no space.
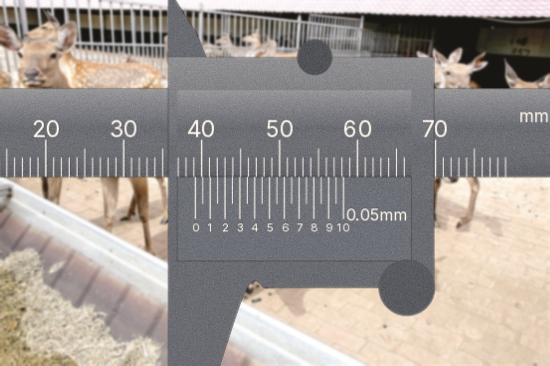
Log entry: 39.2mm
